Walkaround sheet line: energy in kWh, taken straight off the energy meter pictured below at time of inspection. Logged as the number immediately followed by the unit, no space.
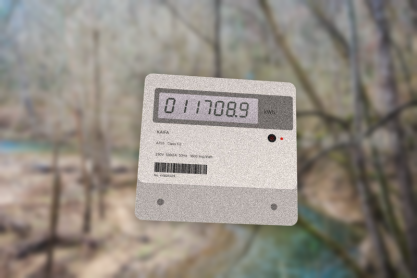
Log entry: 11708.9kWh
